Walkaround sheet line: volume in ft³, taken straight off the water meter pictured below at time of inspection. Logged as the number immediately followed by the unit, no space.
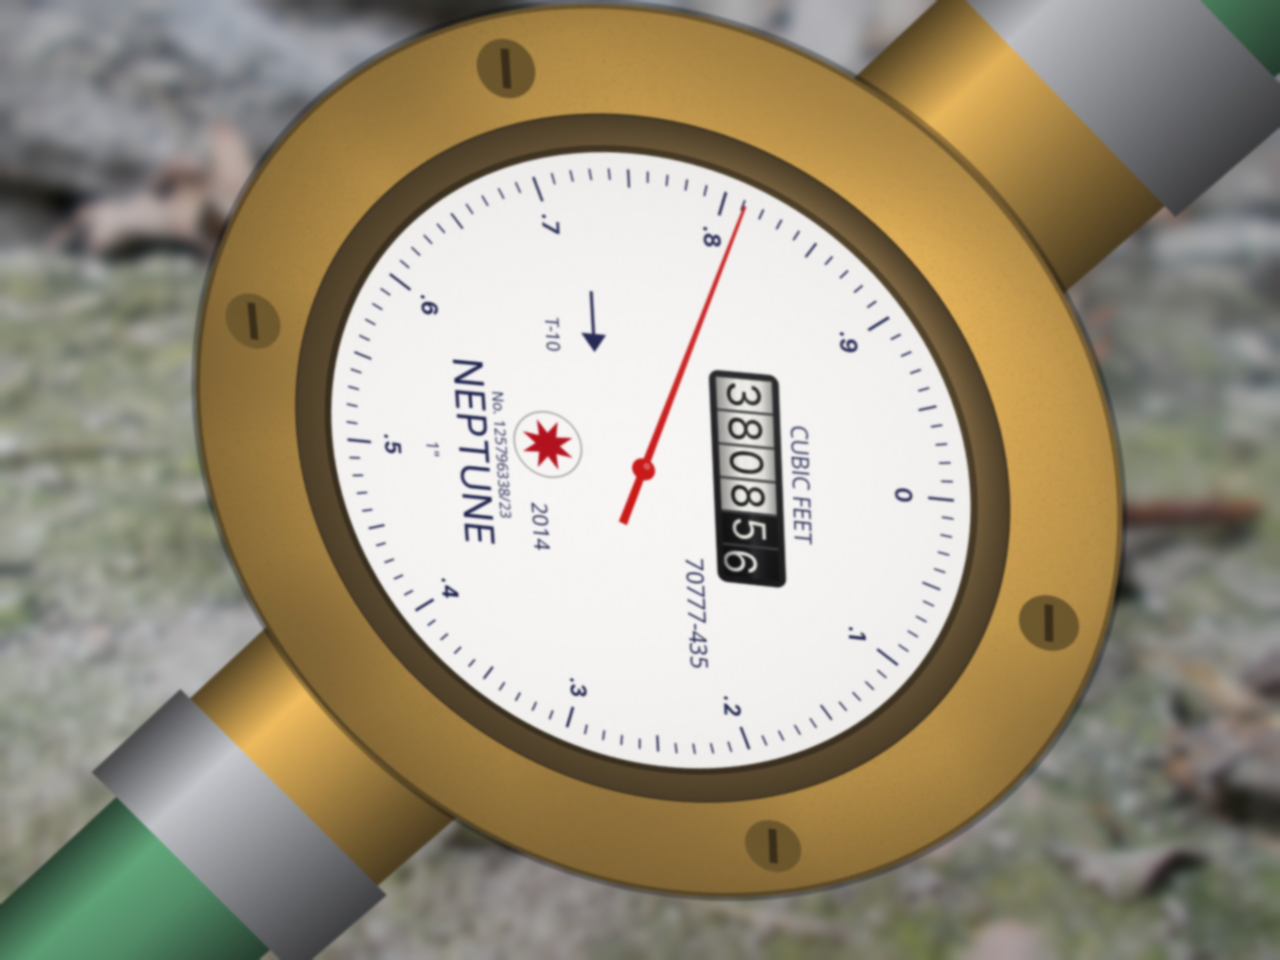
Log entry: 380855.81ft³
